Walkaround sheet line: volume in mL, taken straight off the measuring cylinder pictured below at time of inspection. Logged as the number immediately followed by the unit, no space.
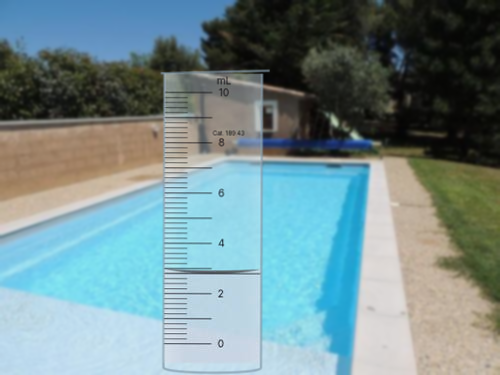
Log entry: 2.8mL
